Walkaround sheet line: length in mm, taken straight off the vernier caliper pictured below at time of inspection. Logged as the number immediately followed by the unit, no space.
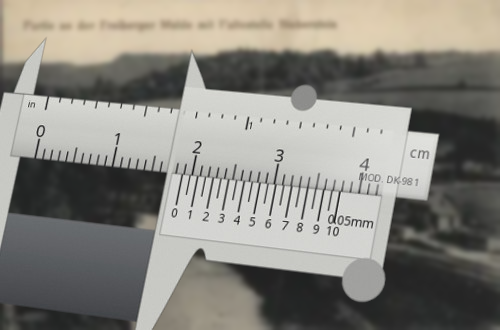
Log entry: 18.8mm
